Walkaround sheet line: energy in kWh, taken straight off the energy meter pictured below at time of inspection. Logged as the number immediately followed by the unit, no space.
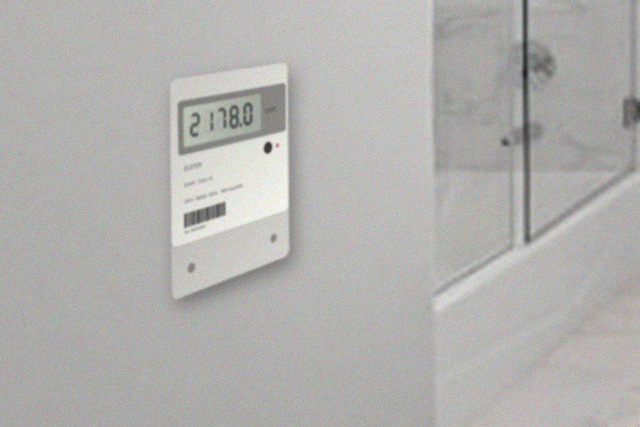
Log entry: 2178.0kWh
